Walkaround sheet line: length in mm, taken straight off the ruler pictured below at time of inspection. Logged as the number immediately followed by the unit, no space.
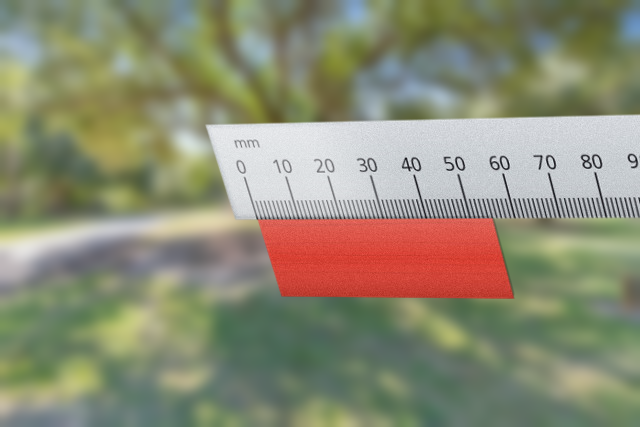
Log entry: 55mm
